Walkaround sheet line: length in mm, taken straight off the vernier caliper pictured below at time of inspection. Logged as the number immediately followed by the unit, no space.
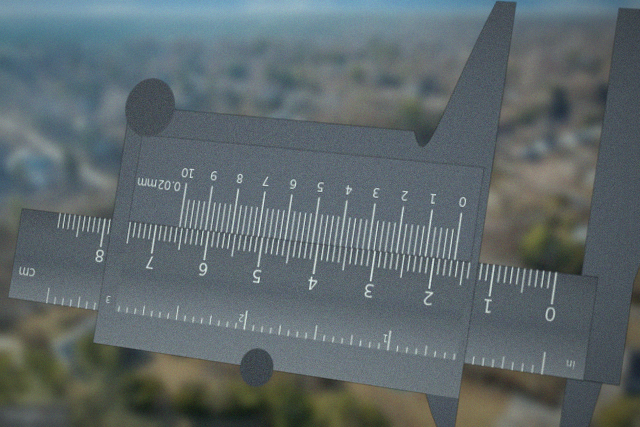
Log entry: 16.5mm
